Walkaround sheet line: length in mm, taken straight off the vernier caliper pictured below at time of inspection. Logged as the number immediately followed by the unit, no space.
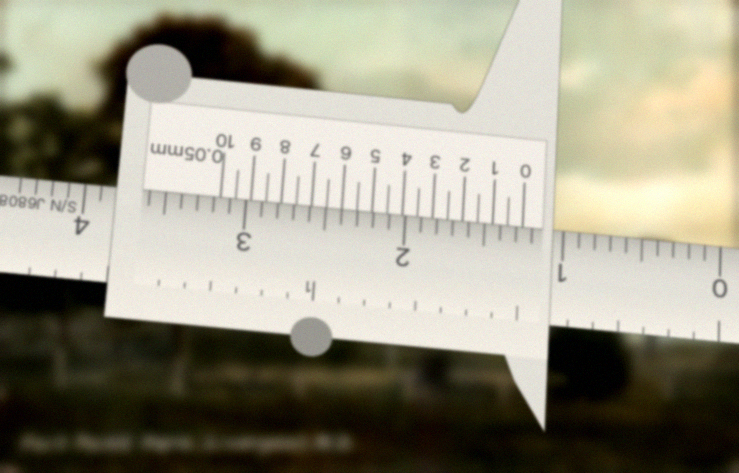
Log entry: 12.6mm
